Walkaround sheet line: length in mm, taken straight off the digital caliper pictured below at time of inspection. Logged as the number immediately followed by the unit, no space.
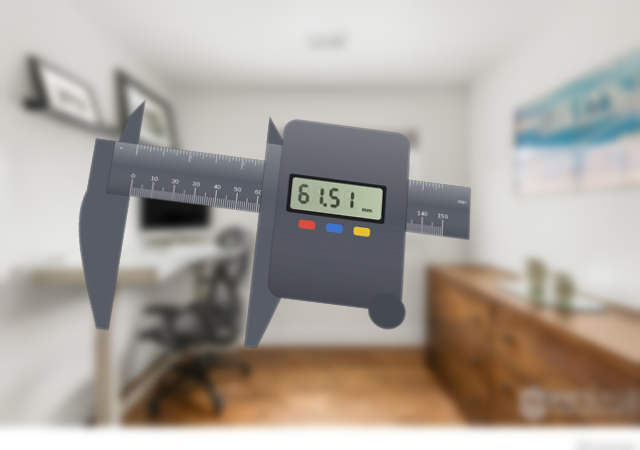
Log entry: 61.51mm
